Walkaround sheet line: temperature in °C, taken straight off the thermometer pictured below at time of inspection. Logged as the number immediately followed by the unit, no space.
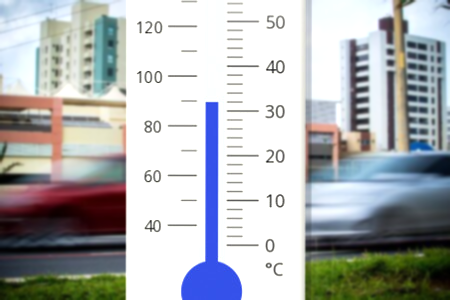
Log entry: 32°C
